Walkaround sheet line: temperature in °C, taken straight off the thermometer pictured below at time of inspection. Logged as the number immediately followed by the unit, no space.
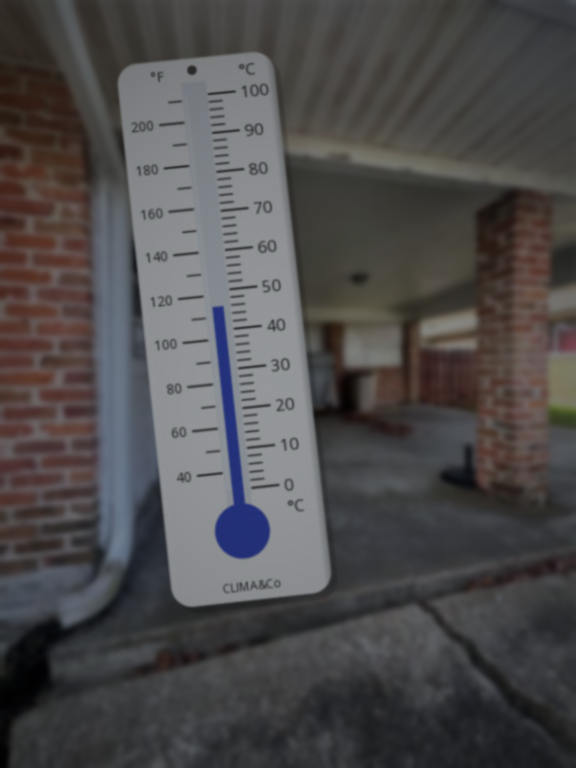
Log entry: 46°C
